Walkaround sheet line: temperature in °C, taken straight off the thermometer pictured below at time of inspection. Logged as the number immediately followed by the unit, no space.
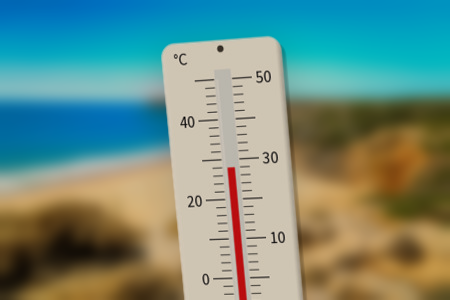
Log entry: 28°C
